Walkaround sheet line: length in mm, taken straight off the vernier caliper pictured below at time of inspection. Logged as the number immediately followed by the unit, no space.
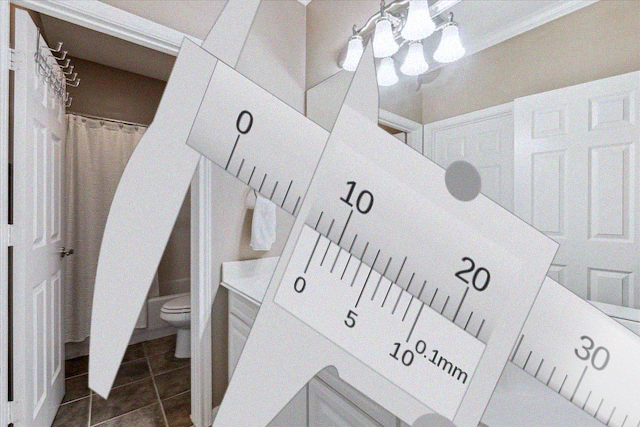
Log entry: 8.5mm
